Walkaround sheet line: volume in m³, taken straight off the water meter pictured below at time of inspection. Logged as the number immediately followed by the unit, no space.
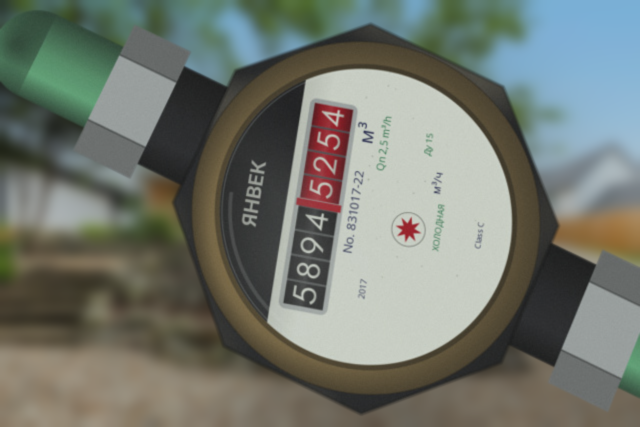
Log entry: 5894.5254m³
